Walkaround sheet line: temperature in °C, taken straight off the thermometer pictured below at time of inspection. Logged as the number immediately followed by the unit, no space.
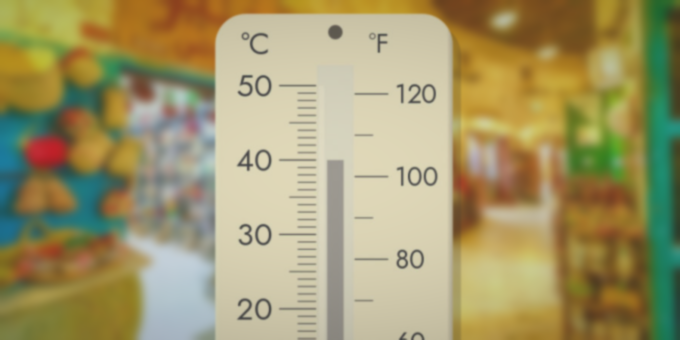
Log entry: 40°C
